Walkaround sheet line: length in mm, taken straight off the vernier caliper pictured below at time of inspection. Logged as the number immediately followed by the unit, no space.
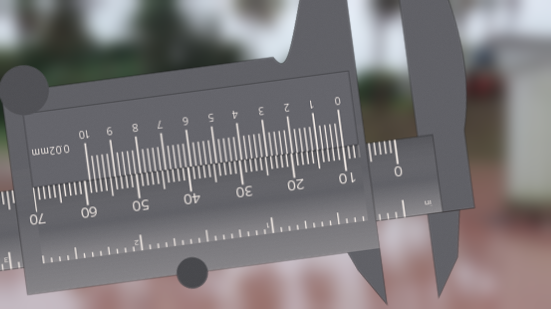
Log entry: 10.0mm
